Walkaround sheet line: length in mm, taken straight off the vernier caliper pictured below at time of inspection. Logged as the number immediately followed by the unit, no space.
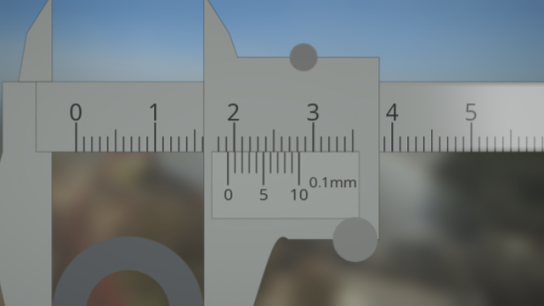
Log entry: 19.2mm
